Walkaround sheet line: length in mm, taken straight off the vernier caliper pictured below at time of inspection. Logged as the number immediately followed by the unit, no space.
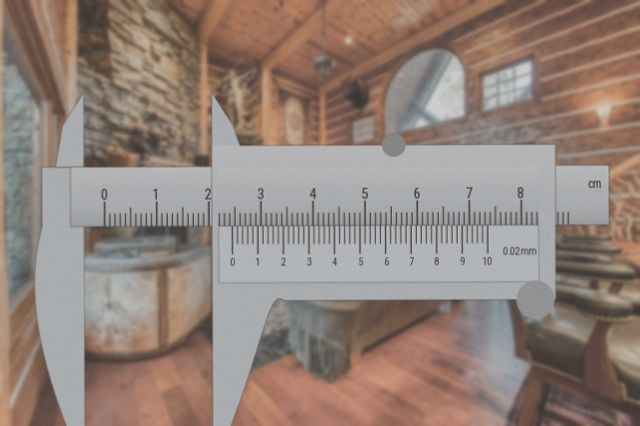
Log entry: 24.5mm
